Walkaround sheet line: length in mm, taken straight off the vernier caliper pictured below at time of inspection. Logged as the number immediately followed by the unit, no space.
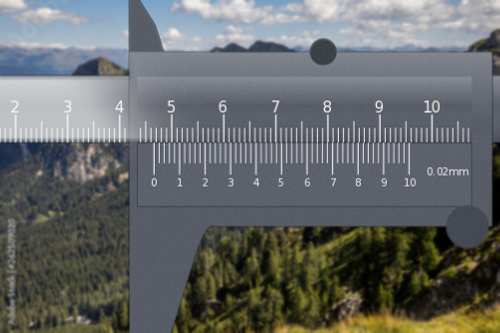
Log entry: 46.6mm
